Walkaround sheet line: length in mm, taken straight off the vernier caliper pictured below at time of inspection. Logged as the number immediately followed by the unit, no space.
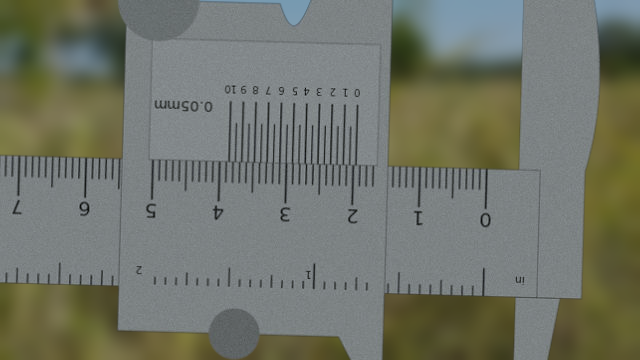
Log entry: 19.6mm
